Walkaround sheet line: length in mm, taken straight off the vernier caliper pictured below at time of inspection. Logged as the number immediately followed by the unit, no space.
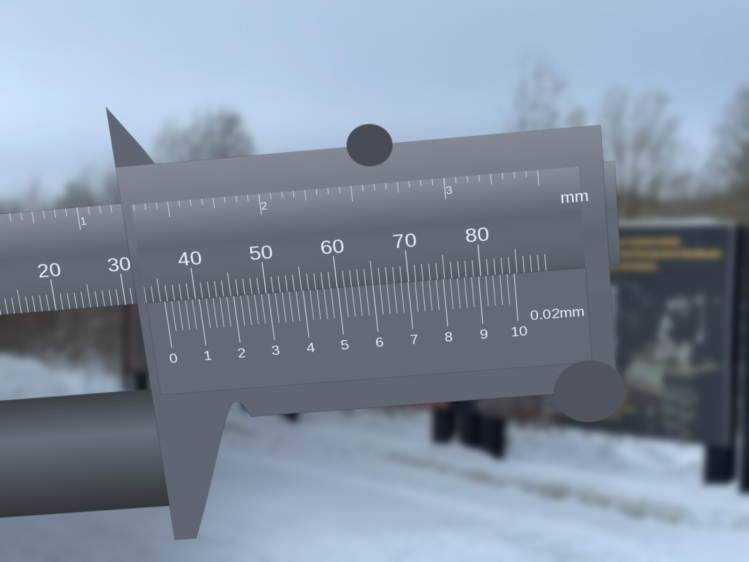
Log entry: 35.6mm
